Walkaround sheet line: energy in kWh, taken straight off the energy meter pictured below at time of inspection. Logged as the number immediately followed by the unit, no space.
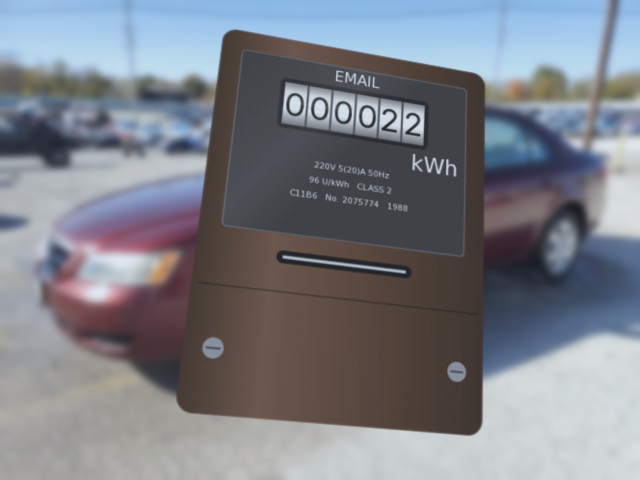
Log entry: 22kWh
